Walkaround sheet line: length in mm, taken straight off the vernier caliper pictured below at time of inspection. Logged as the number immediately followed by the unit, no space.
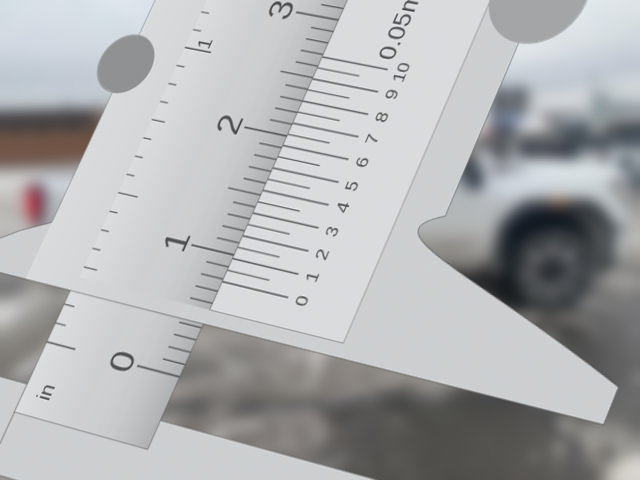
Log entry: 7.8mm
